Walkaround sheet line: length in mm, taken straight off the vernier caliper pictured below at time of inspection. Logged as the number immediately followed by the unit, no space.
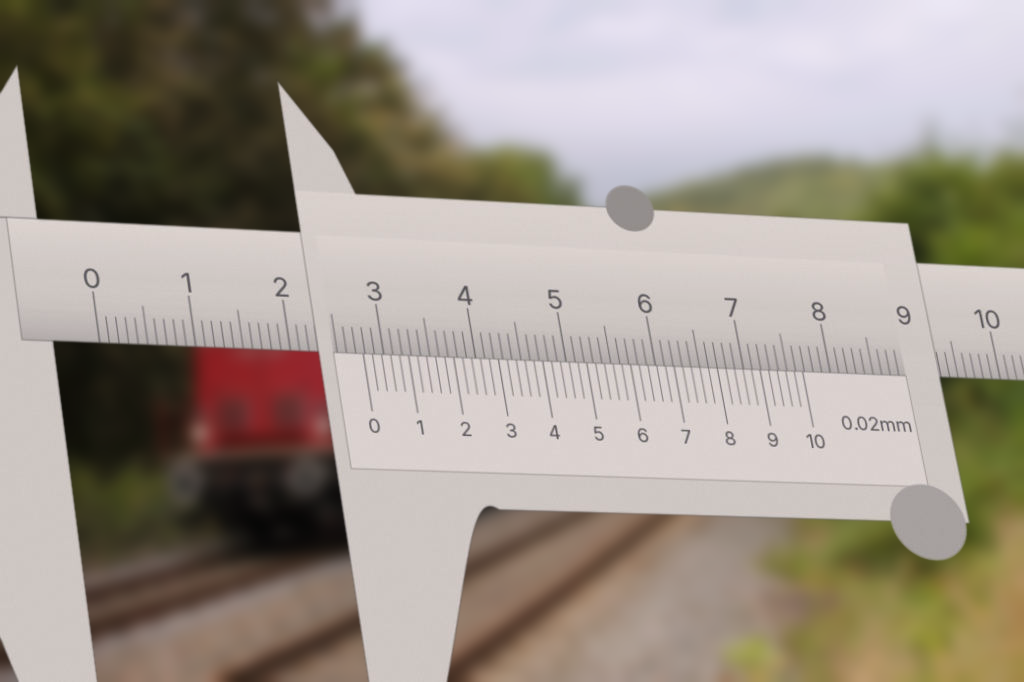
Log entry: 27.8mm
